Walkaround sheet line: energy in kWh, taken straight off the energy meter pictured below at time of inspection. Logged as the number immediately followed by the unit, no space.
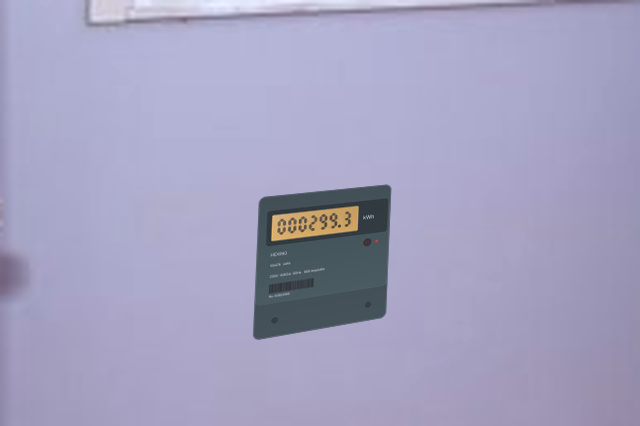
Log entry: 299.3kWh
